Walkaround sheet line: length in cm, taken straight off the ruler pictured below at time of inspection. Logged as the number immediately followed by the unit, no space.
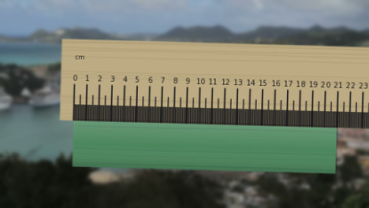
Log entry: 21cm
